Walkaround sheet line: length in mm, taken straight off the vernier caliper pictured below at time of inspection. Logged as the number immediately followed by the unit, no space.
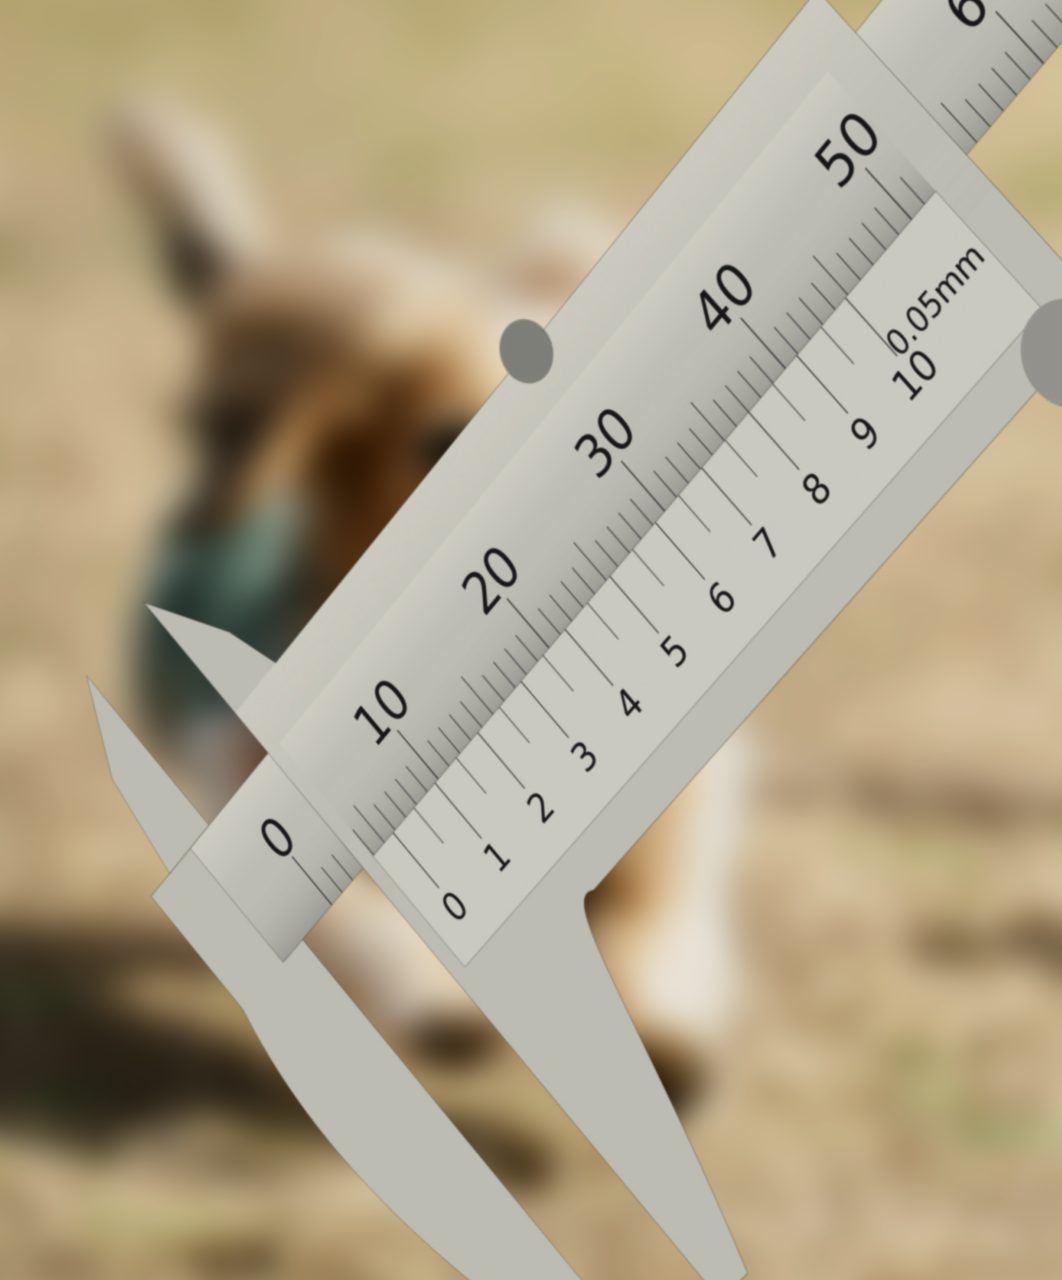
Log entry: 5.8mm
